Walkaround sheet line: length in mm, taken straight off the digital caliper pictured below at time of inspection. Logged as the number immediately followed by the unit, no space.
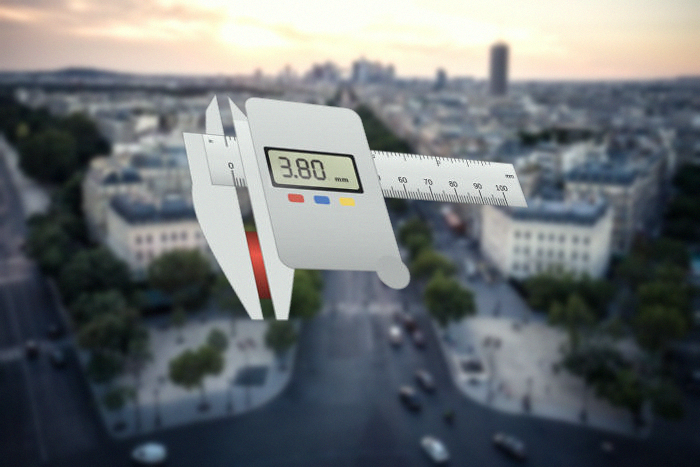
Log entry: 3.80mm
